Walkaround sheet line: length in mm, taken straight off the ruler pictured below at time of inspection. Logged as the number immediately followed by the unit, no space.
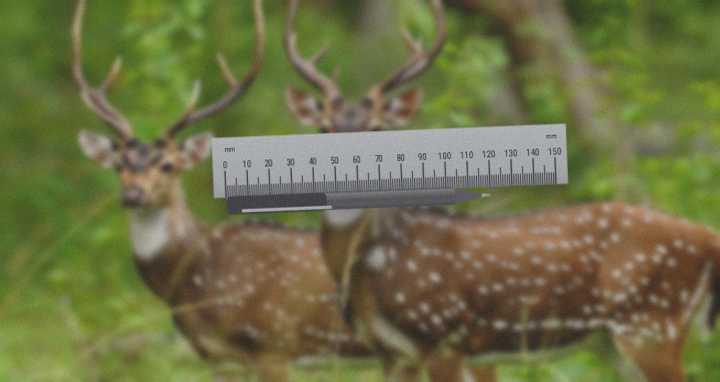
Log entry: 120mm
